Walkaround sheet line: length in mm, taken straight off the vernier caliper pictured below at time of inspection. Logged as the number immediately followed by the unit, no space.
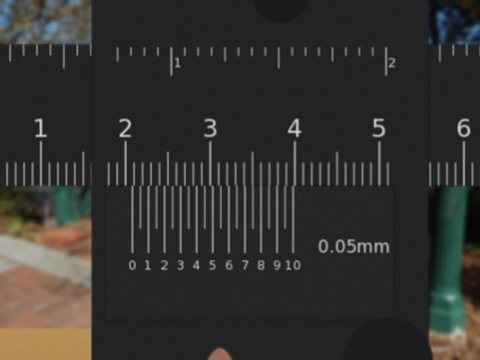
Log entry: 20.8mm
